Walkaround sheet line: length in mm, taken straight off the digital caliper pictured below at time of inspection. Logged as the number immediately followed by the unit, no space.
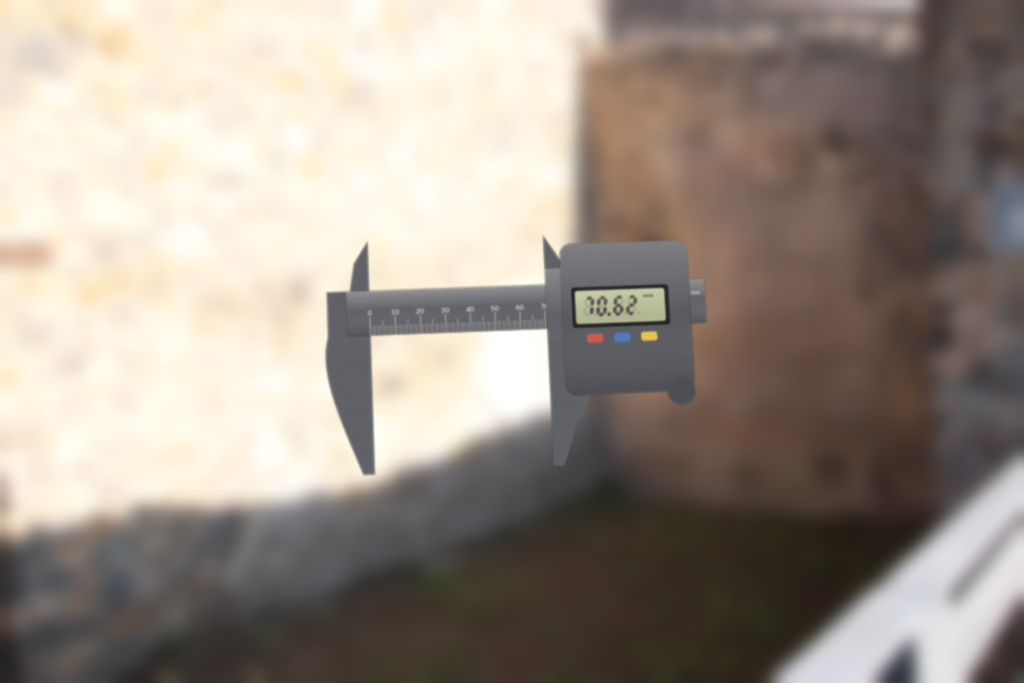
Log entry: 70.62mm
